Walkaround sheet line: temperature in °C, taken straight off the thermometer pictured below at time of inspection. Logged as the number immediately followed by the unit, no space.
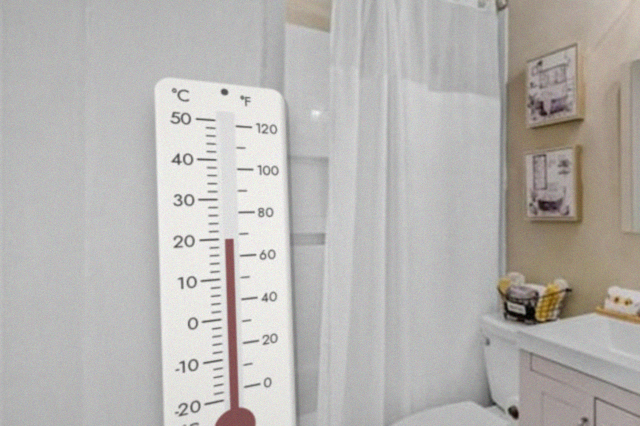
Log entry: 20°C
